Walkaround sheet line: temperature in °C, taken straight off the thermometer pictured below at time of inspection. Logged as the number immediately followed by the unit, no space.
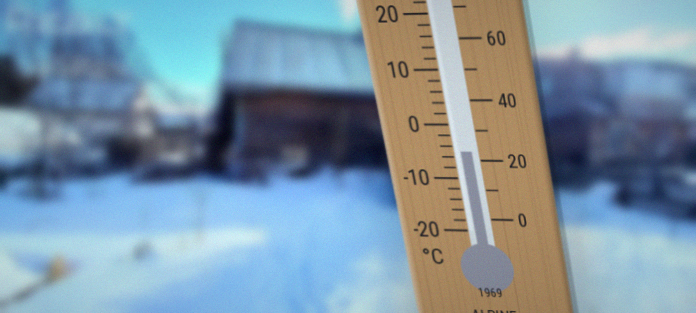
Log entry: -5°C
